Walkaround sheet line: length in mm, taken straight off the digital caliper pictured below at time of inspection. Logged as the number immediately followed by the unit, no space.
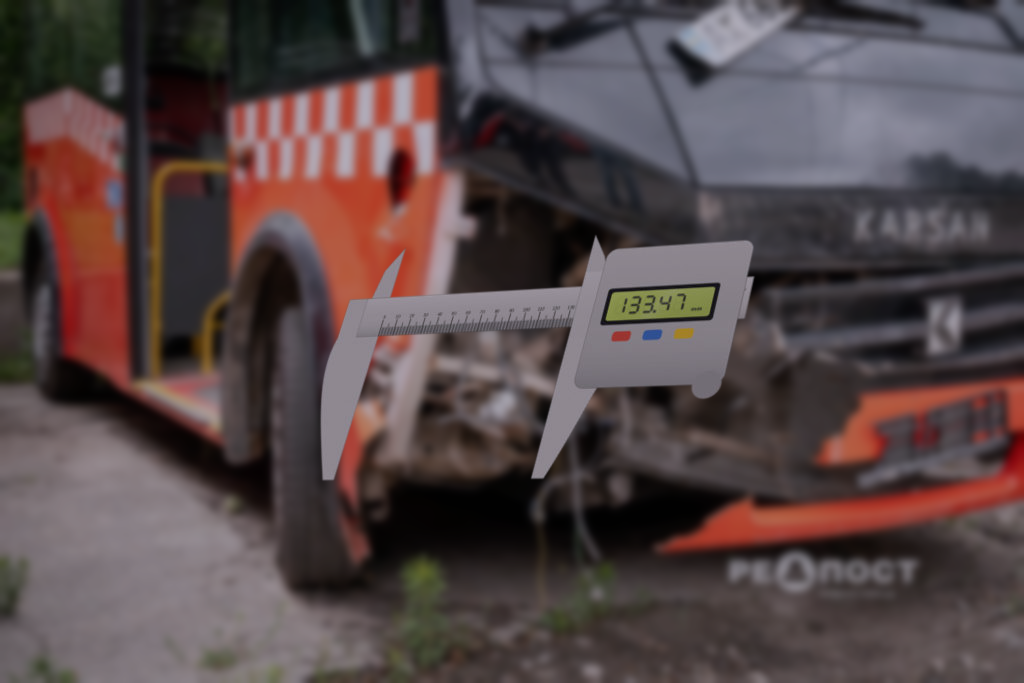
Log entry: 133.47mm
